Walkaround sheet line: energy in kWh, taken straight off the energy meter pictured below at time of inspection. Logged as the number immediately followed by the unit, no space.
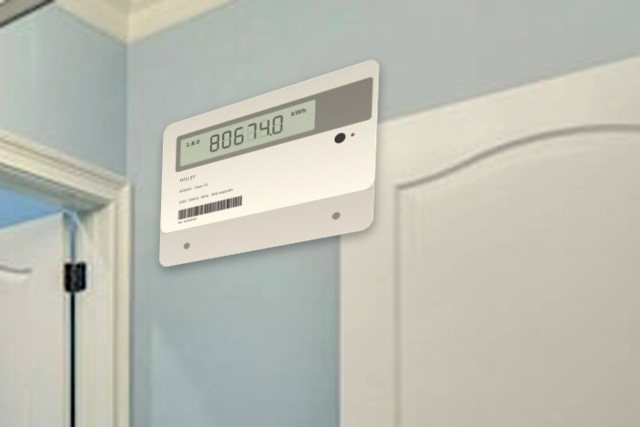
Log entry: 80674.0kWh
